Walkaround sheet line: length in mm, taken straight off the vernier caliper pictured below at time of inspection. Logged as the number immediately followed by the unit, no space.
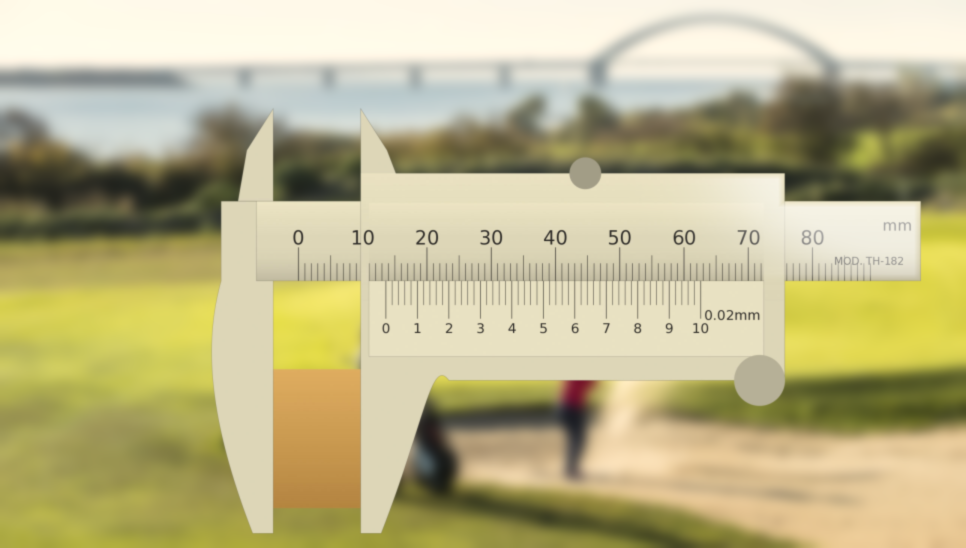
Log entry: 13.6mm
